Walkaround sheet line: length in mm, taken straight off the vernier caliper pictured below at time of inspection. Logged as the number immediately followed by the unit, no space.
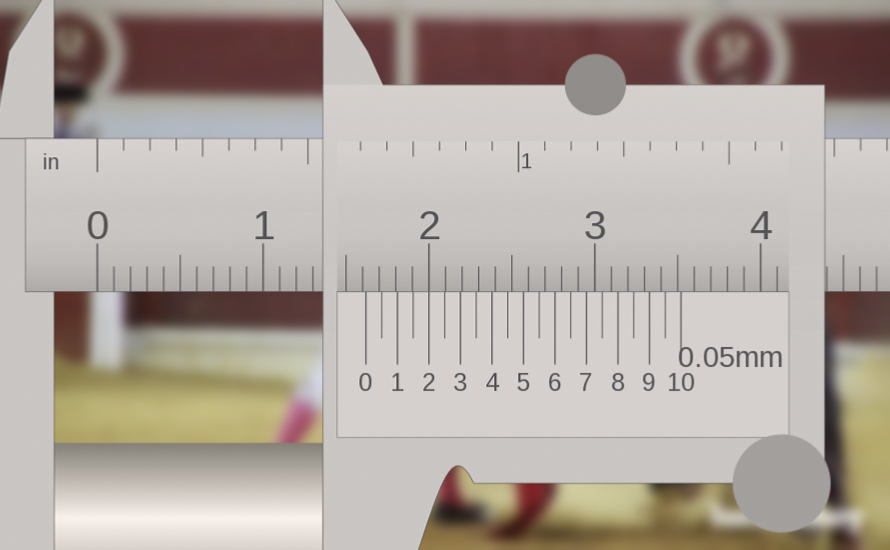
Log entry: 16.2mm
